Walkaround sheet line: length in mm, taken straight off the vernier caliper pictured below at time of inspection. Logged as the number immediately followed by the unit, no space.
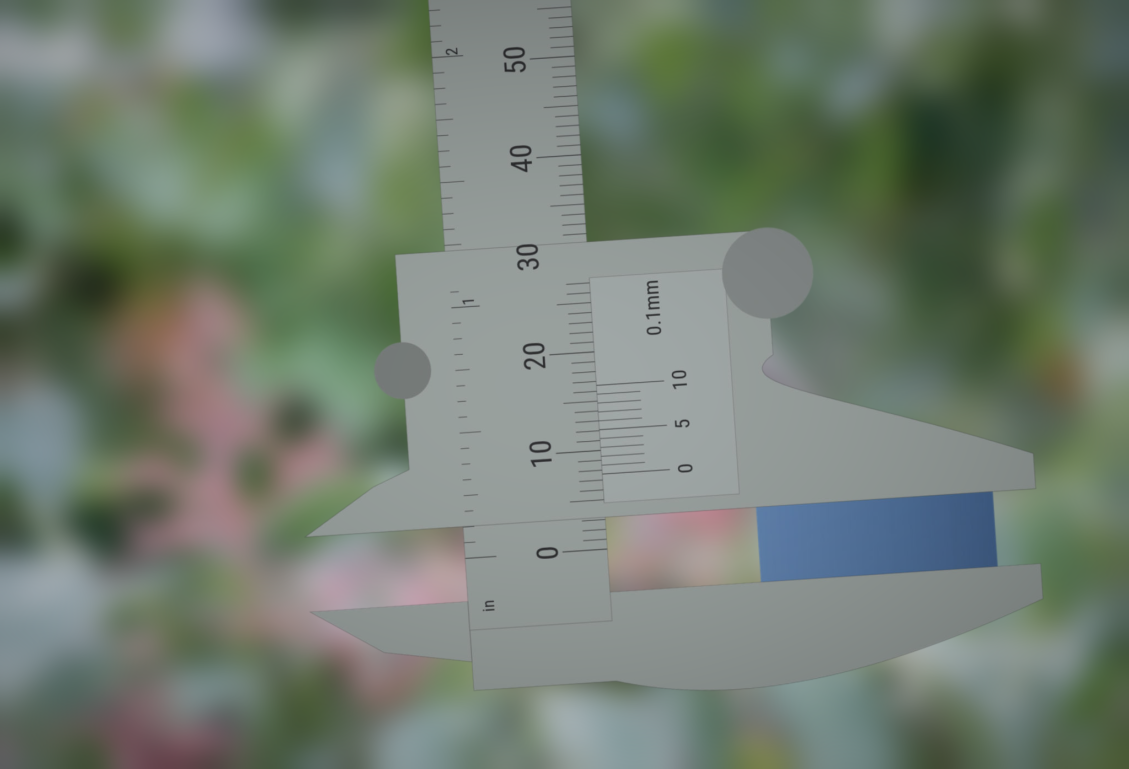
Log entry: 7.6mm
